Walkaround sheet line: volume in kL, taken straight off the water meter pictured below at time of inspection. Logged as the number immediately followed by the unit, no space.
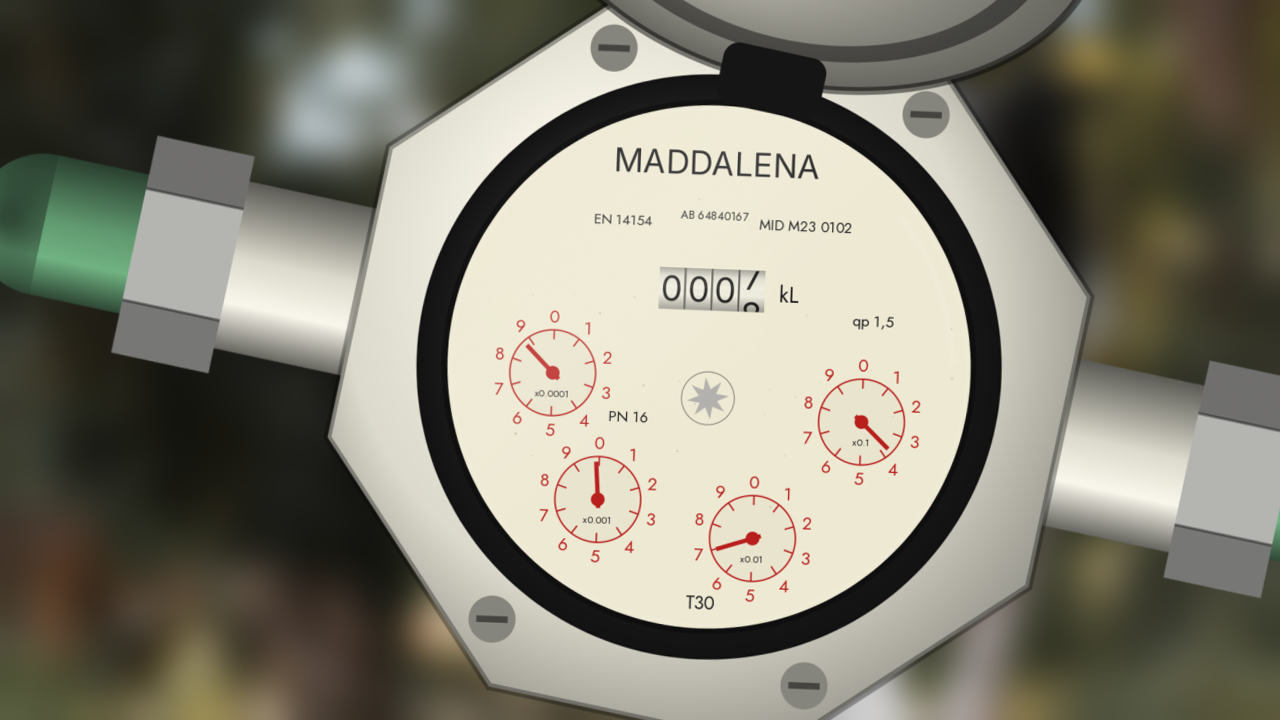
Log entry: 7.3698kL
